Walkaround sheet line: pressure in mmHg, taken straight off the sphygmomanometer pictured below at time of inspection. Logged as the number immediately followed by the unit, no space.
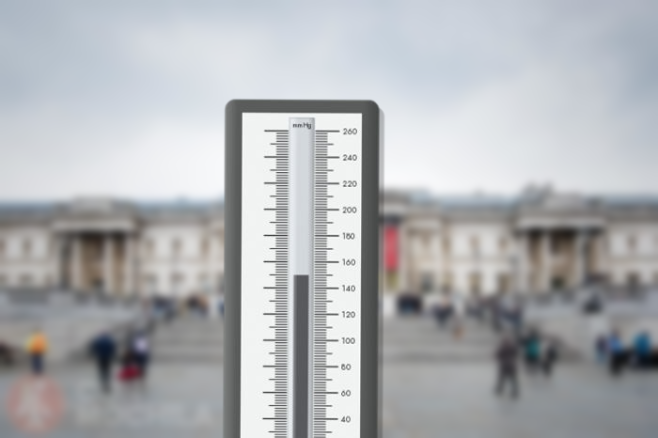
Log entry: 150mmHg
